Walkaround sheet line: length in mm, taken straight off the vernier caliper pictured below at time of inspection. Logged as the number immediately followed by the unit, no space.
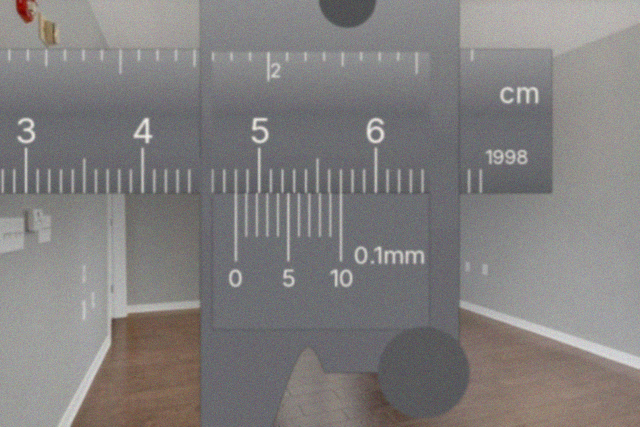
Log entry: 48.0mm
